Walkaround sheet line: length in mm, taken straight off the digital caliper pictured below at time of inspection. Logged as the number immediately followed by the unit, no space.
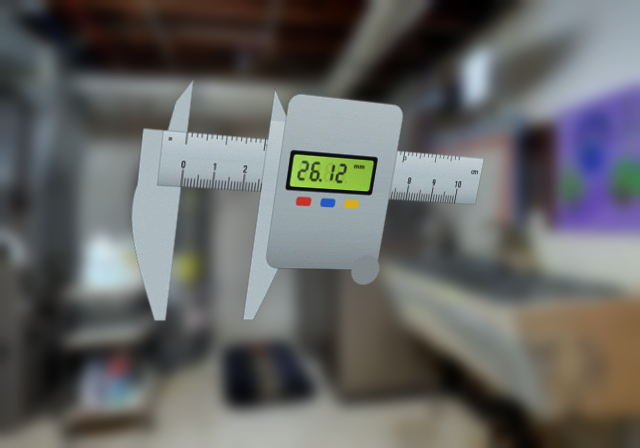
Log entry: 26.12mm
